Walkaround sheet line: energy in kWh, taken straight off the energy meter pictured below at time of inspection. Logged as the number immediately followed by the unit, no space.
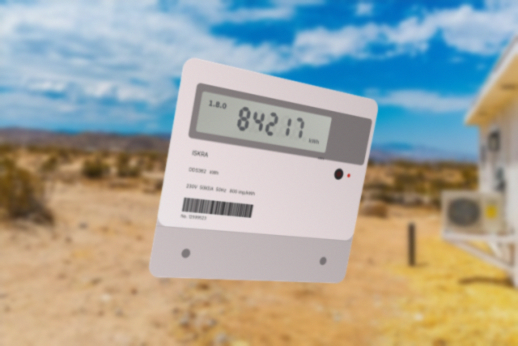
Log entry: 84217kWh
